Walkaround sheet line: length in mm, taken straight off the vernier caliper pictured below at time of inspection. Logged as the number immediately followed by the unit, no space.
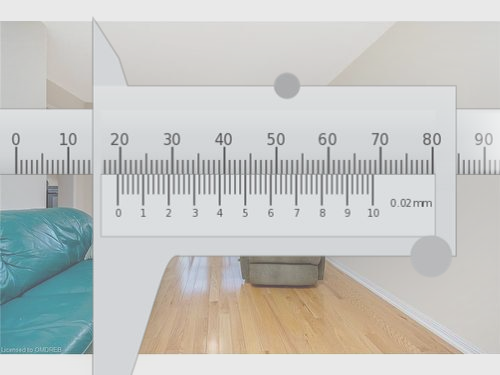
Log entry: 19.5mm
